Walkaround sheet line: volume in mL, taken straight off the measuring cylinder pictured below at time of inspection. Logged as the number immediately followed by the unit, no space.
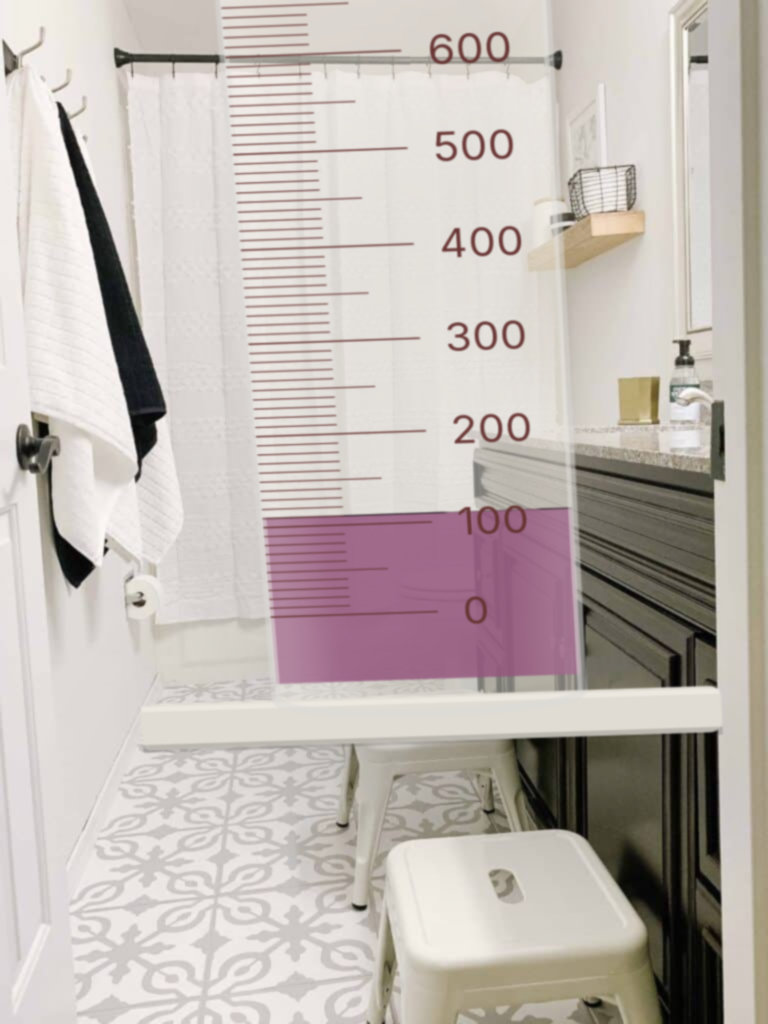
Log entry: 110mL
